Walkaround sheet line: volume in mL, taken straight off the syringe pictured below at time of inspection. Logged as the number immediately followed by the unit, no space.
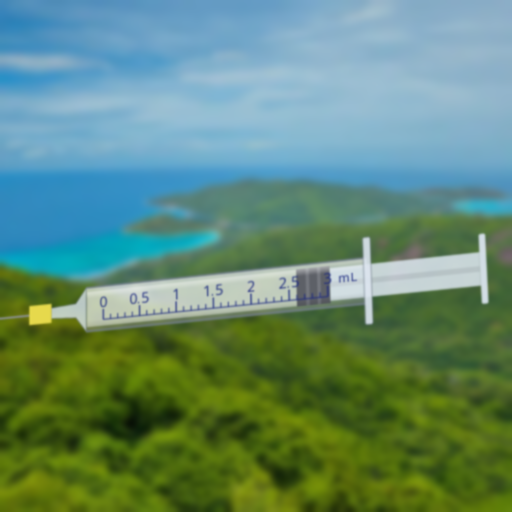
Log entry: 2.6mL
